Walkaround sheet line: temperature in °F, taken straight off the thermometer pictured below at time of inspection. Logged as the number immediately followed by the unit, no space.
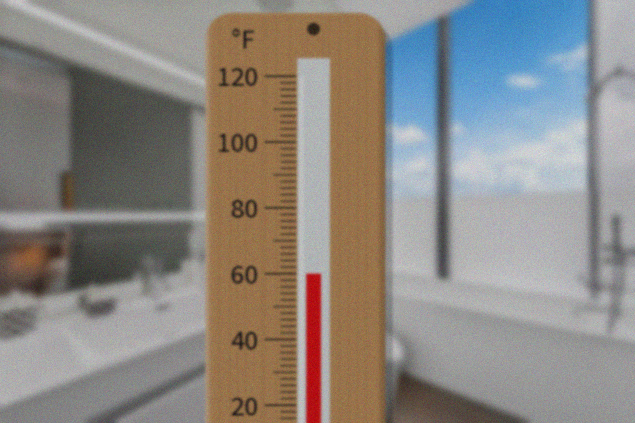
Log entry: 60°F
